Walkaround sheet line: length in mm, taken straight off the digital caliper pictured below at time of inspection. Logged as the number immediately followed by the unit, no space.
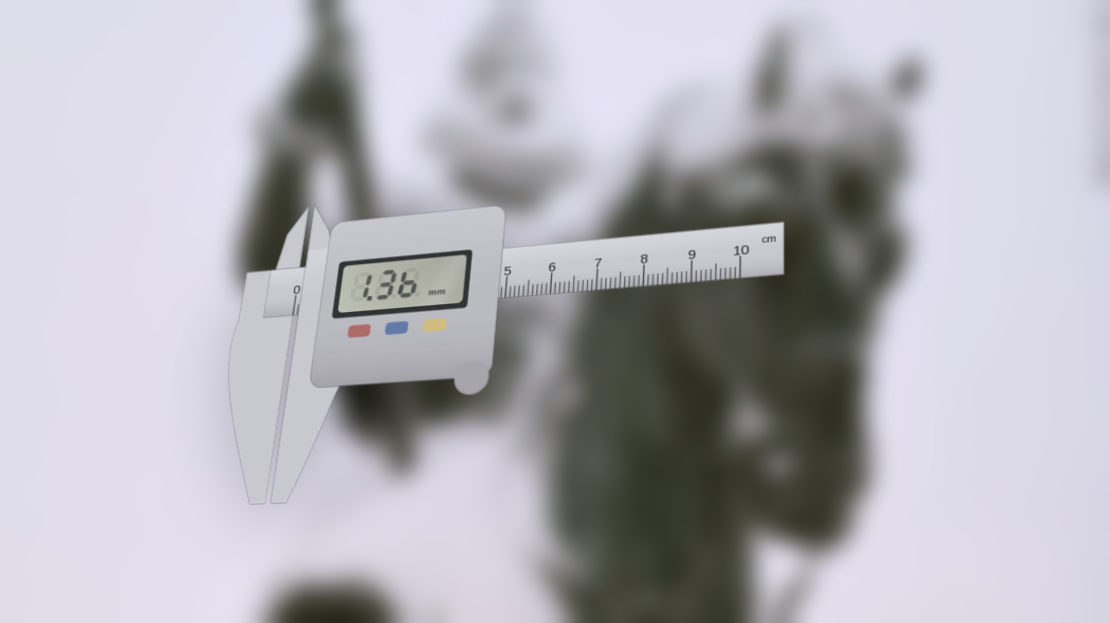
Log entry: 1.36mm
